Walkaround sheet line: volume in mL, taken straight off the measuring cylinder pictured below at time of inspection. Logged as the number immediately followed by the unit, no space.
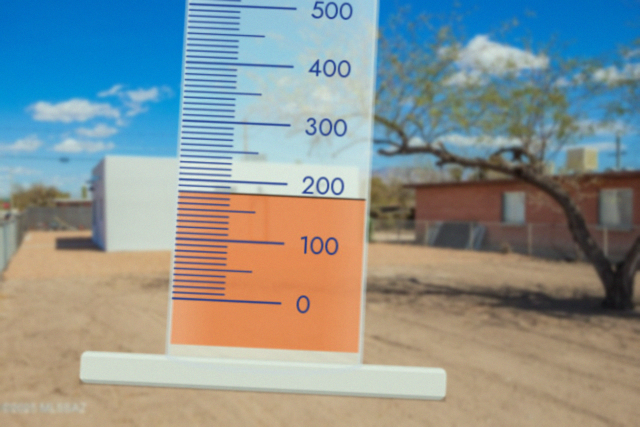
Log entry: 180mL
